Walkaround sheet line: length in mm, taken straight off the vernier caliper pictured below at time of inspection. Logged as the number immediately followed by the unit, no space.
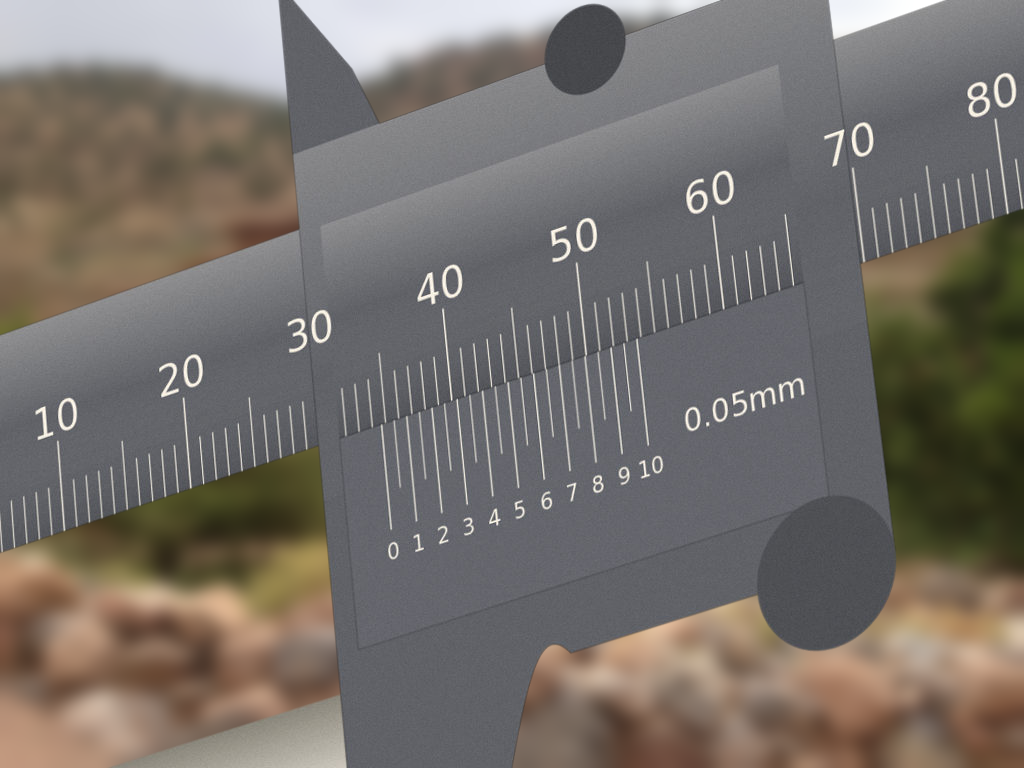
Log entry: 34.7mm
